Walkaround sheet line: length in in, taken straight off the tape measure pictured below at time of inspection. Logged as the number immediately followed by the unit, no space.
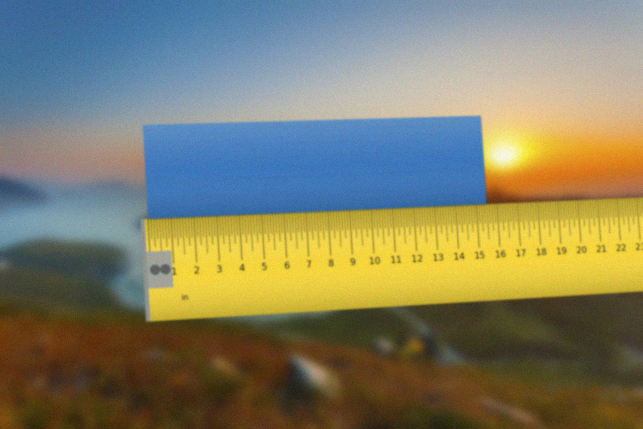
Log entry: 15.5in
